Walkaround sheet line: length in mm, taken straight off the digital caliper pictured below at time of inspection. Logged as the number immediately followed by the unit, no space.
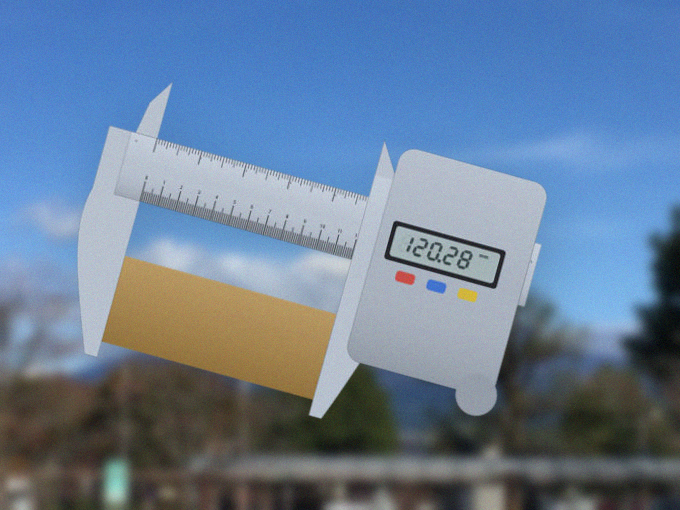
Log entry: 120.28mm
